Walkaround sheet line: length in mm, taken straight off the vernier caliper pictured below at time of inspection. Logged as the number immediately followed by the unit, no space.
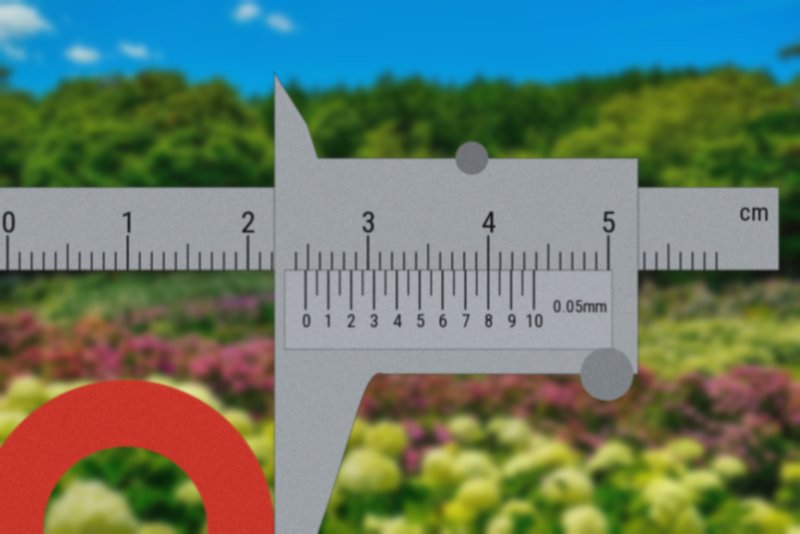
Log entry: 24.8mm
